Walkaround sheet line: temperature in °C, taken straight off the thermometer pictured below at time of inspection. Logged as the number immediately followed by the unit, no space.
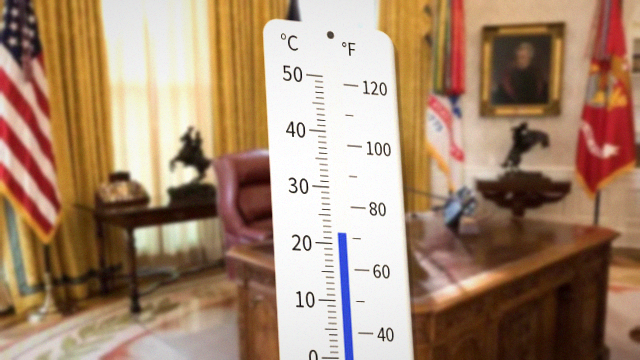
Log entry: 22°C
